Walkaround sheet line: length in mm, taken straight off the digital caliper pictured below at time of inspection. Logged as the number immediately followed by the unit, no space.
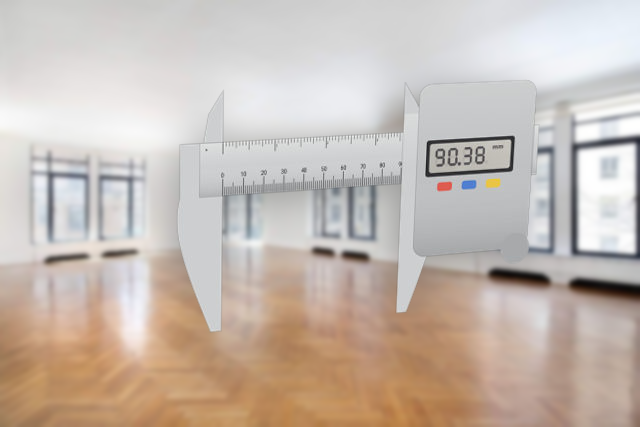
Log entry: 90.38mm
